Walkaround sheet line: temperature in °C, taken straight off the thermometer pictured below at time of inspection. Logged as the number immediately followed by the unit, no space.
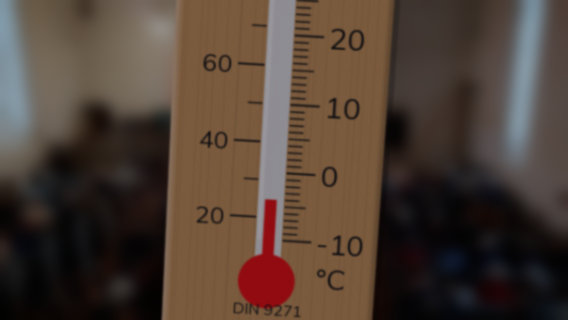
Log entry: -4°C
